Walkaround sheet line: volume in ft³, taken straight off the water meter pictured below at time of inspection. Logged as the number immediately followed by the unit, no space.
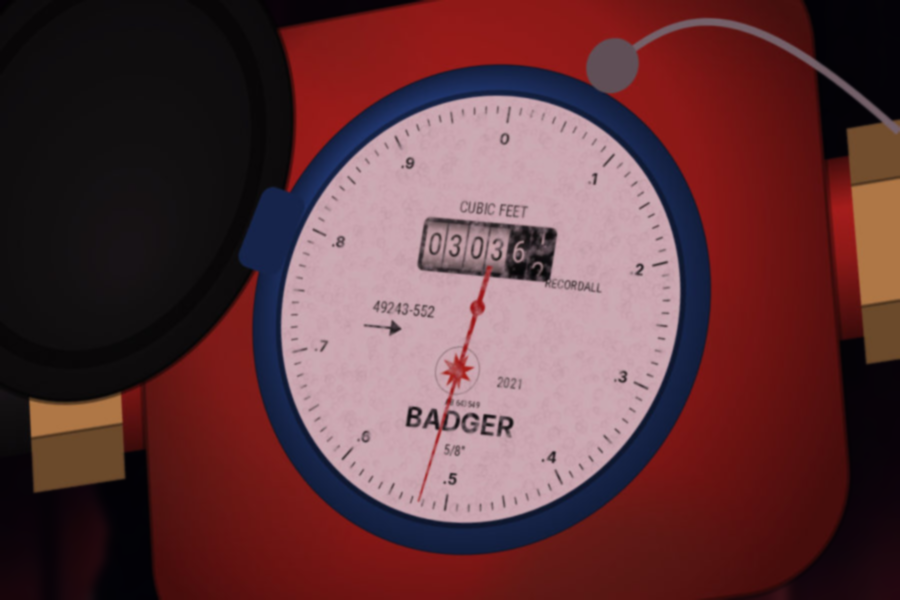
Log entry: 30361.52ft³
